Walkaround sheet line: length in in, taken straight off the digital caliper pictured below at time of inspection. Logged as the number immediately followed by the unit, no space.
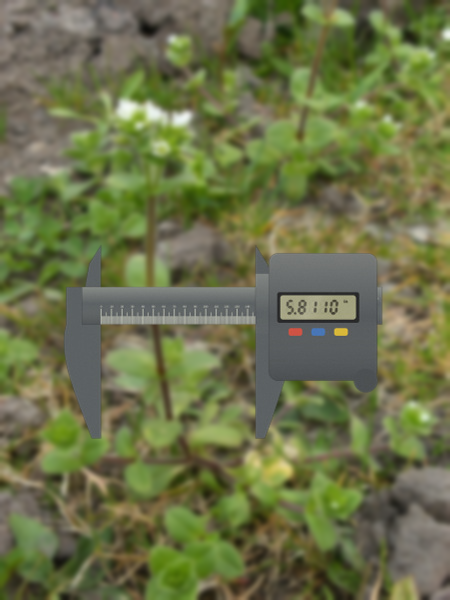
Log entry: 5.8110in
